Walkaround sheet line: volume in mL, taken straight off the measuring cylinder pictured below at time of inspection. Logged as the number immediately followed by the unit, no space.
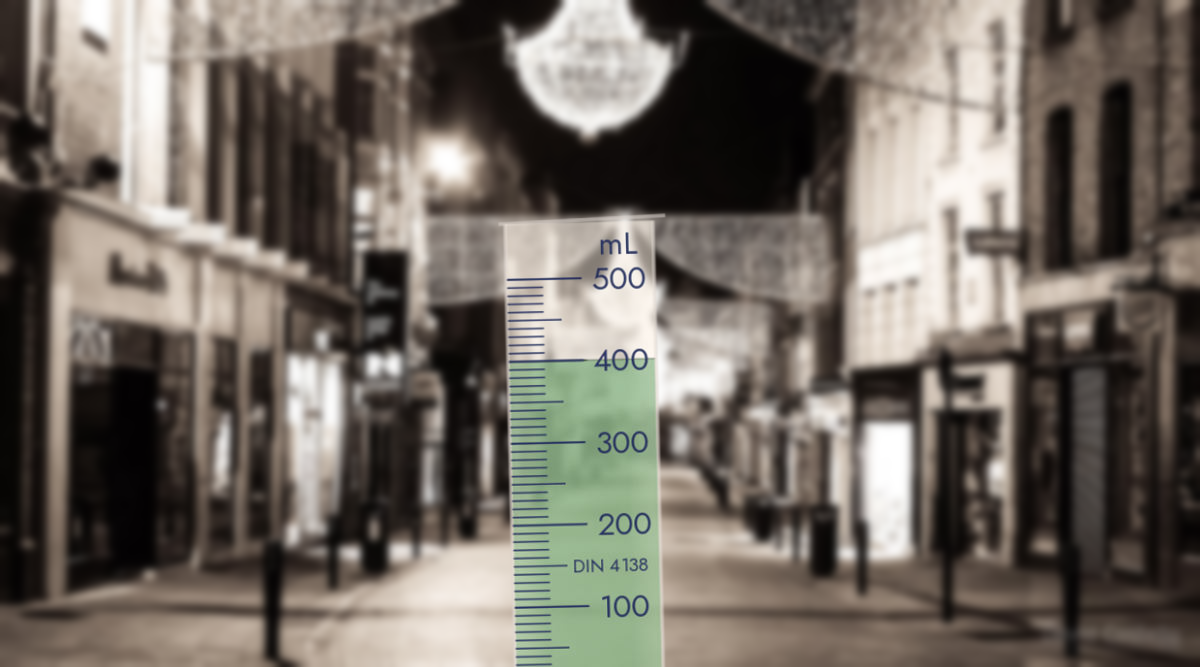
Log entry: 400mL
